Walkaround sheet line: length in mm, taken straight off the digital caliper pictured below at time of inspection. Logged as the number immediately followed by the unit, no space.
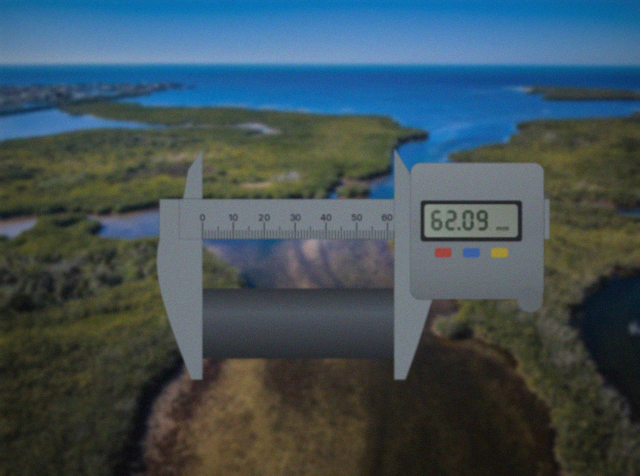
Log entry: 62.09mm
